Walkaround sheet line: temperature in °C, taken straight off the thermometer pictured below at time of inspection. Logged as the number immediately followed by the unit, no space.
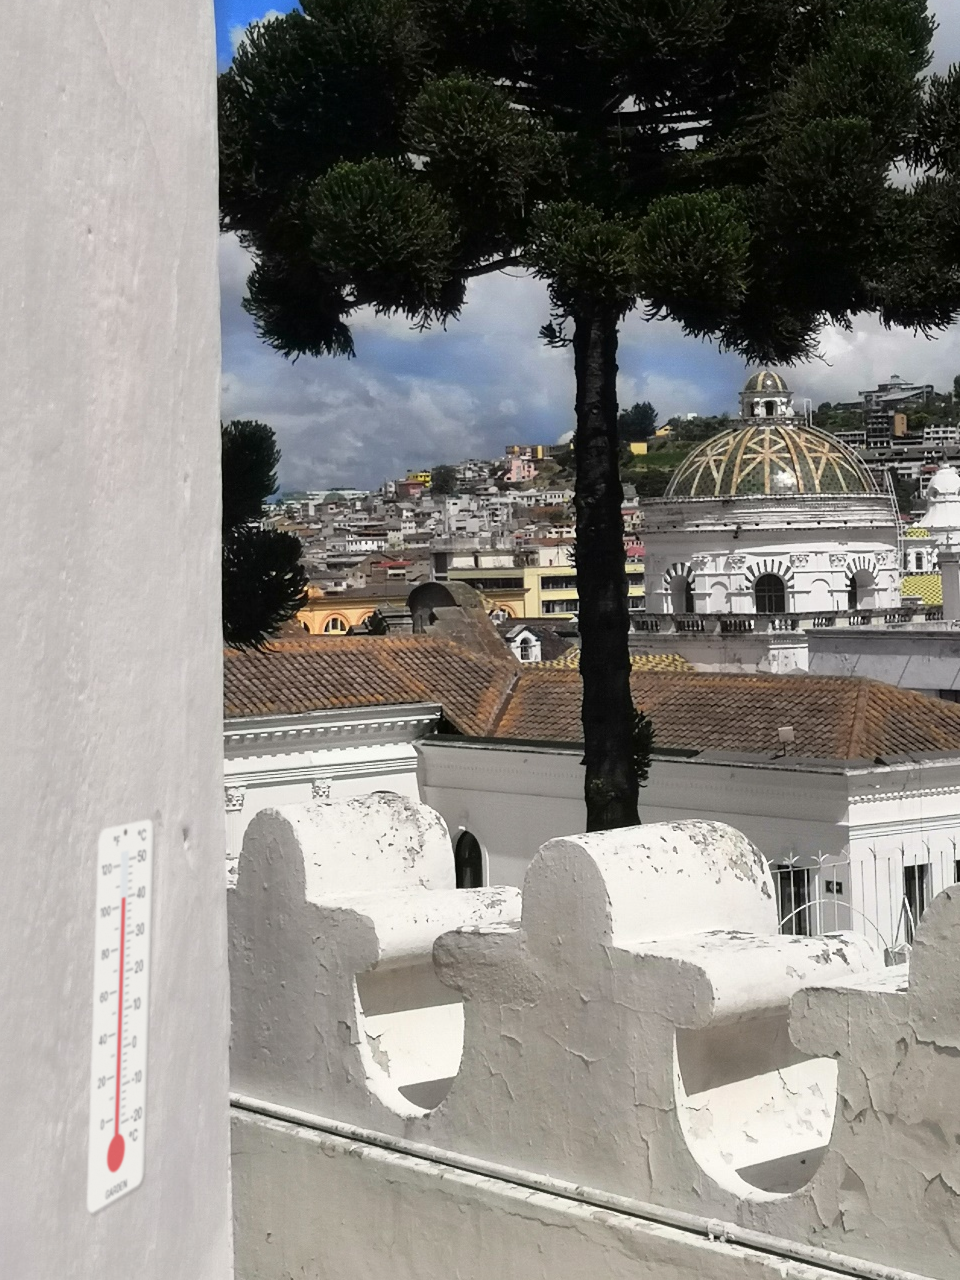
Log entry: 40°C
